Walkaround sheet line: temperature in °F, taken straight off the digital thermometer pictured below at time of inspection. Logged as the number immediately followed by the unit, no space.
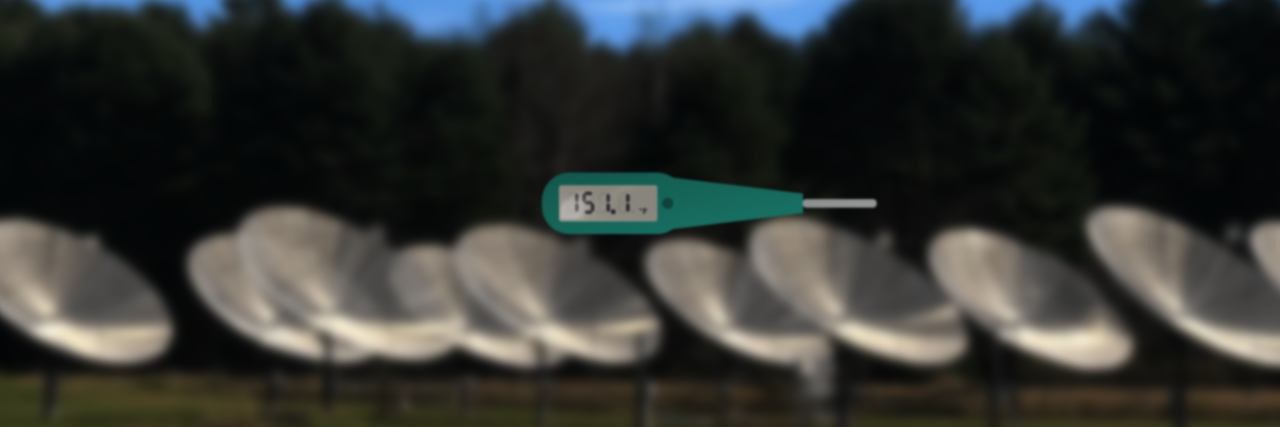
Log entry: 151.1°F
